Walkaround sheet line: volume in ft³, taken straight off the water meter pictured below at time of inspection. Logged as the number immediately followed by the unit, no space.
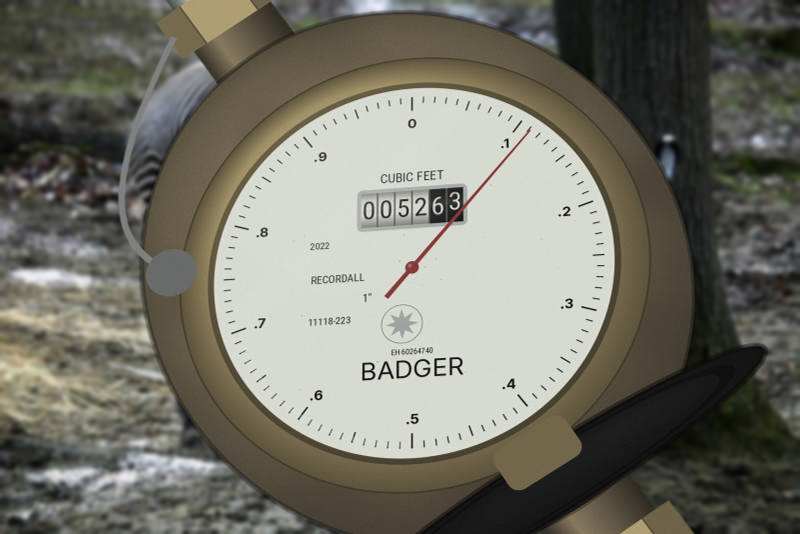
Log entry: 5263.11ft³
